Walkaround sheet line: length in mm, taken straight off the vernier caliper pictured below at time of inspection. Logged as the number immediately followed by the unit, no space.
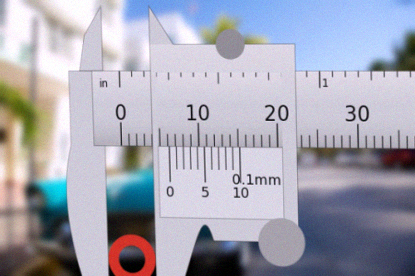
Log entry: 6.2mm
